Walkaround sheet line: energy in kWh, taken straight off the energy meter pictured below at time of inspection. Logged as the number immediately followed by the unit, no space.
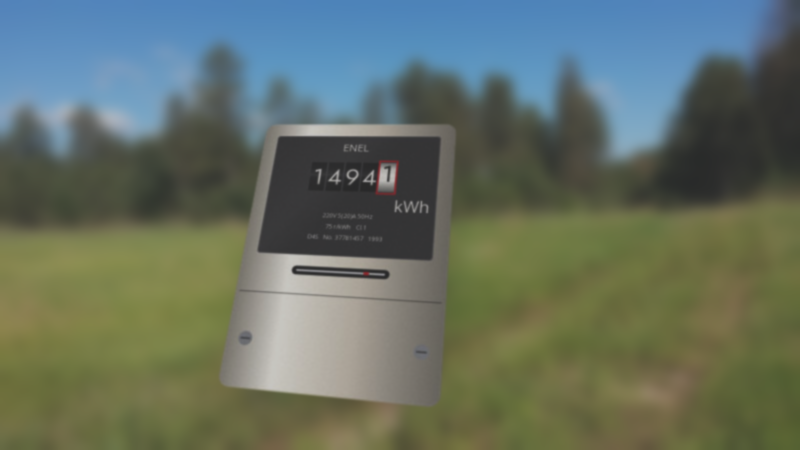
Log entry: 1494.1kWh
